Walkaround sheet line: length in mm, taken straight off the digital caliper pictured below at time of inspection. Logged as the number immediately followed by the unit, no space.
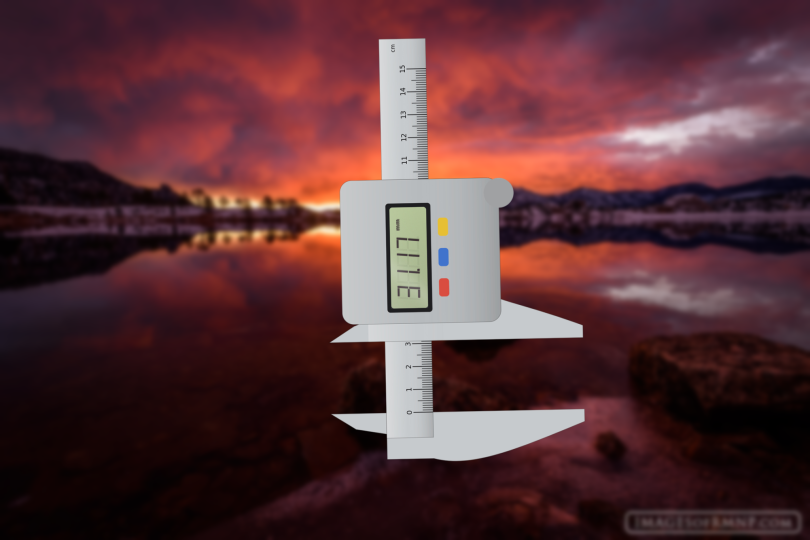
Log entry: 31.17mm
